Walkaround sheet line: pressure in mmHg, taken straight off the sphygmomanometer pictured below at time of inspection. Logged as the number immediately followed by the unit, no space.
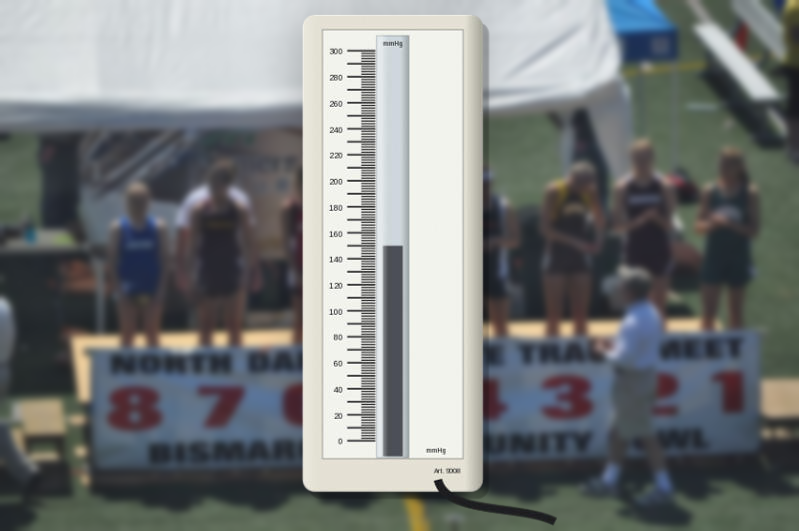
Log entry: 150mmHg
